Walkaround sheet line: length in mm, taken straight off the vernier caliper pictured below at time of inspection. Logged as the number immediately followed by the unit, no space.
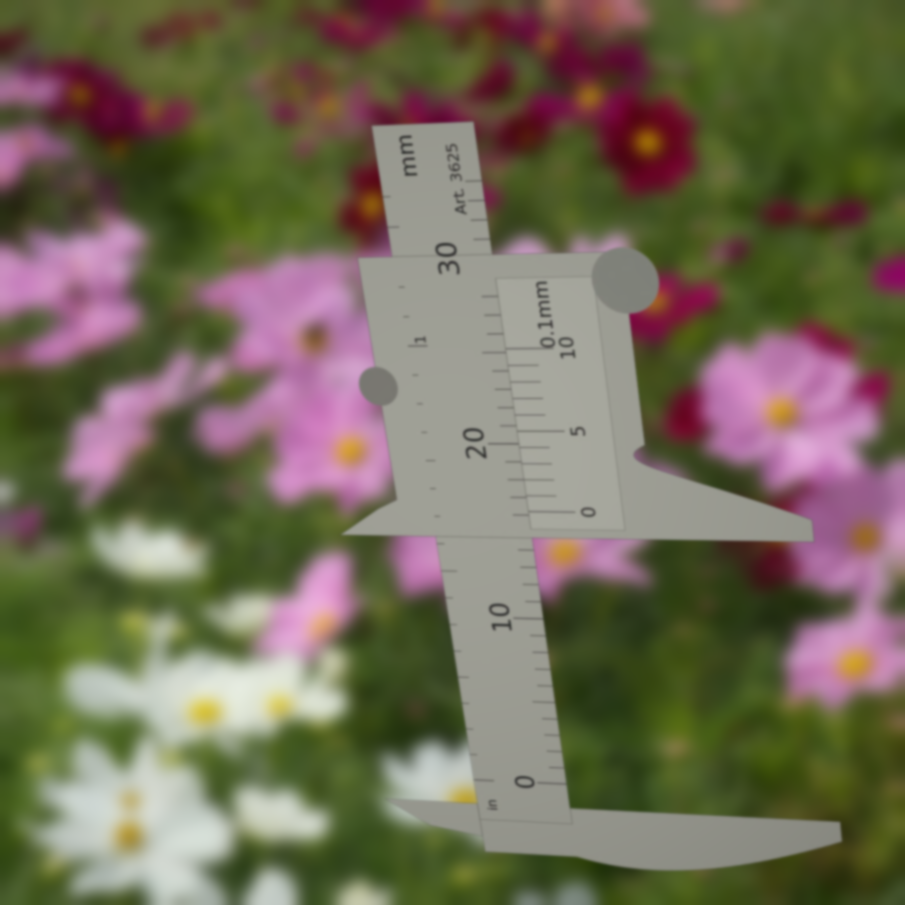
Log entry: 16.2mm
